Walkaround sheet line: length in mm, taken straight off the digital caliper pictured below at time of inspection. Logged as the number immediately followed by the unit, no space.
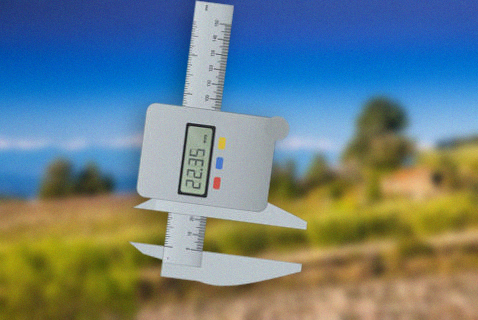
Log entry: 22.35mm
